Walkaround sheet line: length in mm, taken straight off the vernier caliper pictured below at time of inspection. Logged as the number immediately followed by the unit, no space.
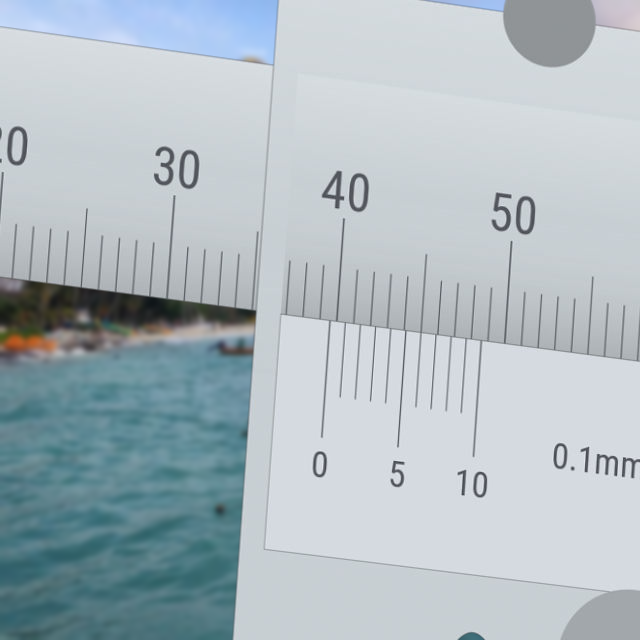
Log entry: 39.6mm
